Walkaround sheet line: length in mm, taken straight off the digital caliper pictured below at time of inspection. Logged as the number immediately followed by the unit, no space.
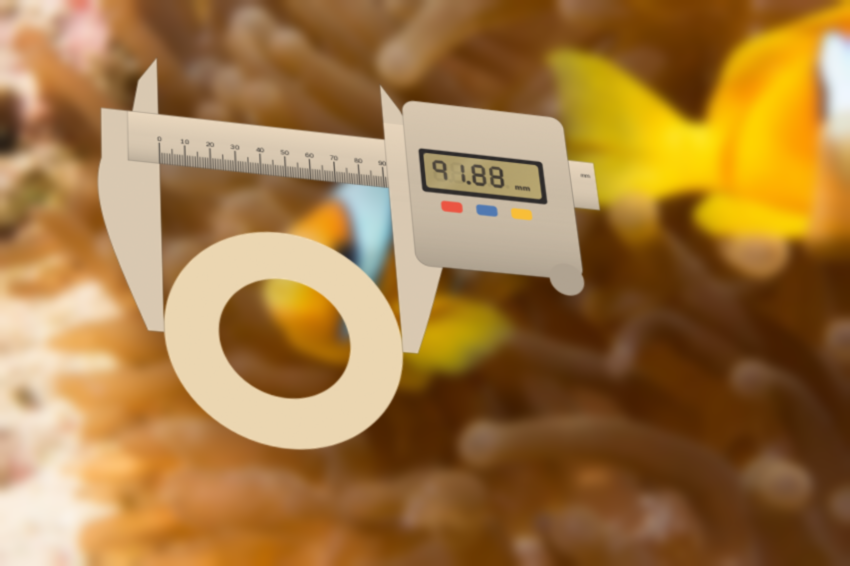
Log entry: 91.88mm
